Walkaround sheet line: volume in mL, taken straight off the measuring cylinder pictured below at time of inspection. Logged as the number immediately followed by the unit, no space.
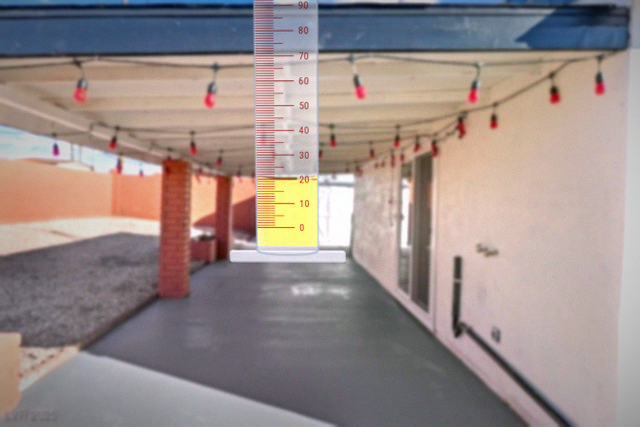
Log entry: 20mL
